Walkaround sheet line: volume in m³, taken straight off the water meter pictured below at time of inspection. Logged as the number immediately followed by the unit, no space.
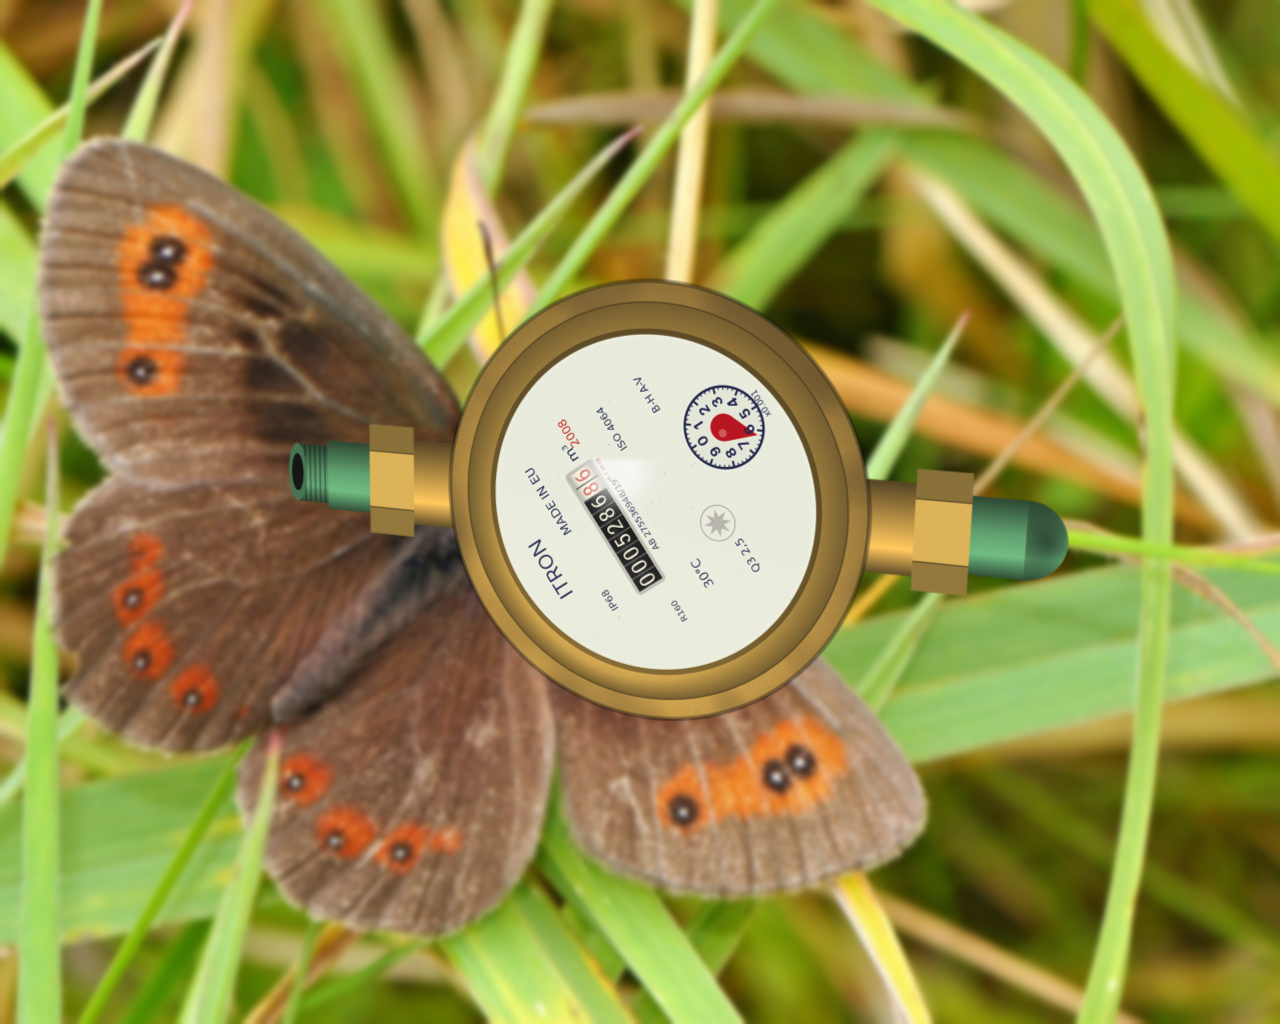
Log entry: 5286.866m³
